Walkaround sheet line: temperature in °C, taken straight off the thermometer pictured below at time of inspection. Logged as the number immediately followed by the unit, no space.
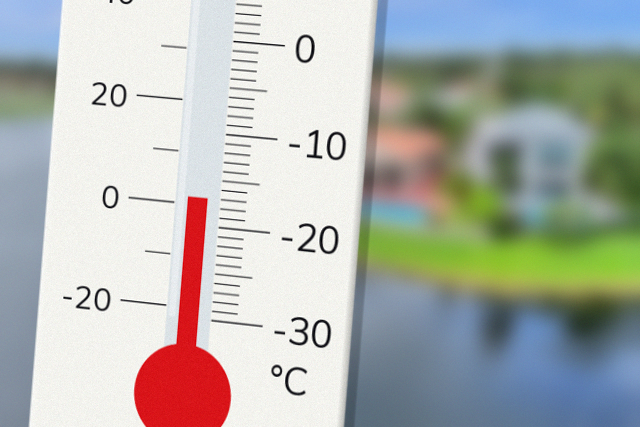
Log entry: -17°C
